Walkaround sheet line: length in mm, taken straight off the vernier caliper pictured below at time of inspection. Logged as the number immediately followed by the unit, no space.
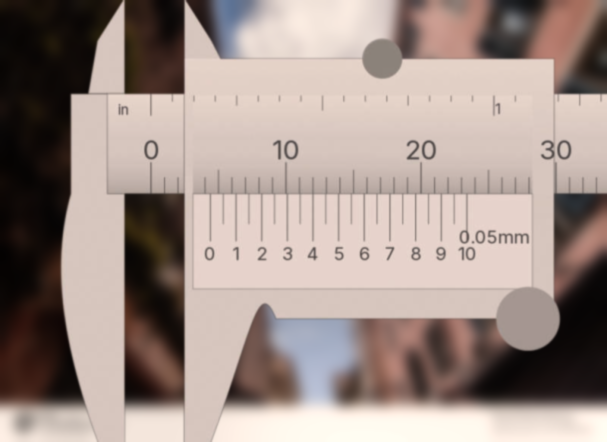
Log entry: 4.4mm
